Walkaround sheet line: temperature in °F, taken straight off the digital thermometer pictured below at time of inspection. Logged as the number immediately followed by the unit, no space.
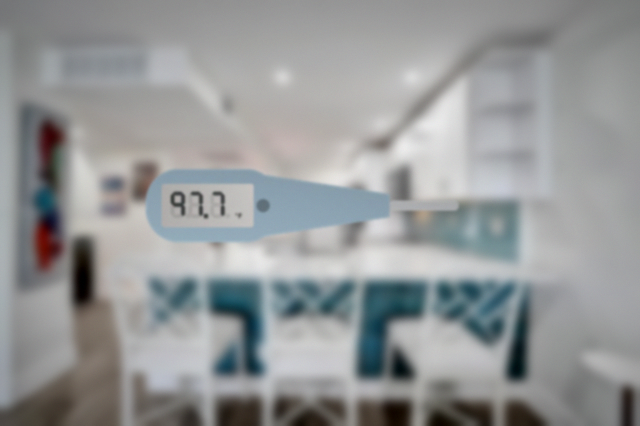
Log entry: 97.7°F
